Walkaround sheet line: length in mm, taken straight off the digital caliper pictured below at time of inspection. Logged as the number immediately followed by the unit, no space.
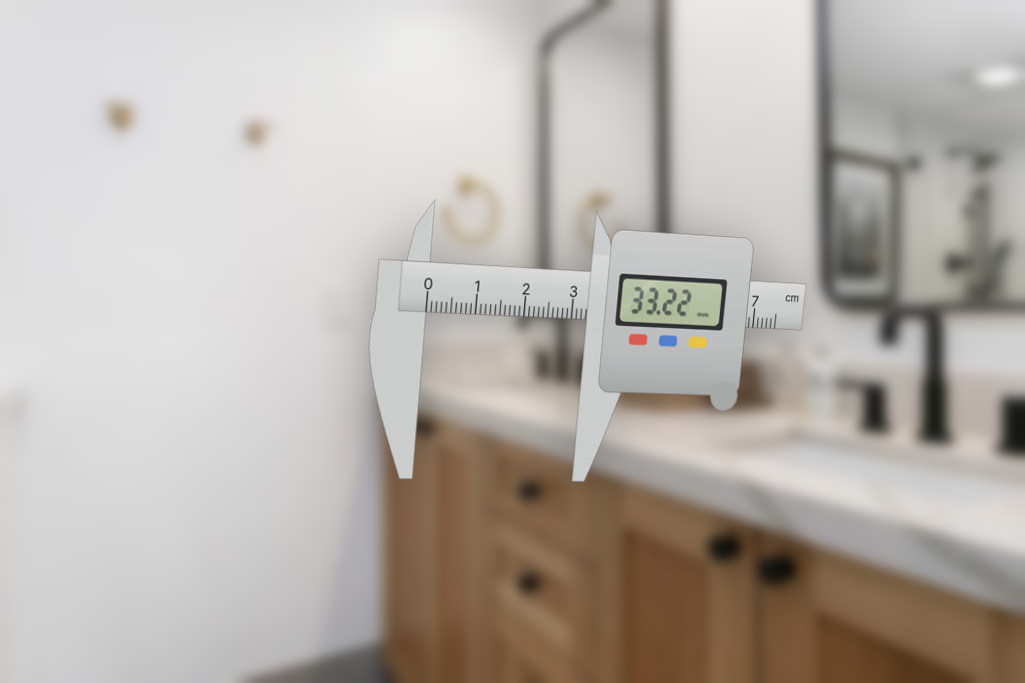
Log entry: 33.22mm
